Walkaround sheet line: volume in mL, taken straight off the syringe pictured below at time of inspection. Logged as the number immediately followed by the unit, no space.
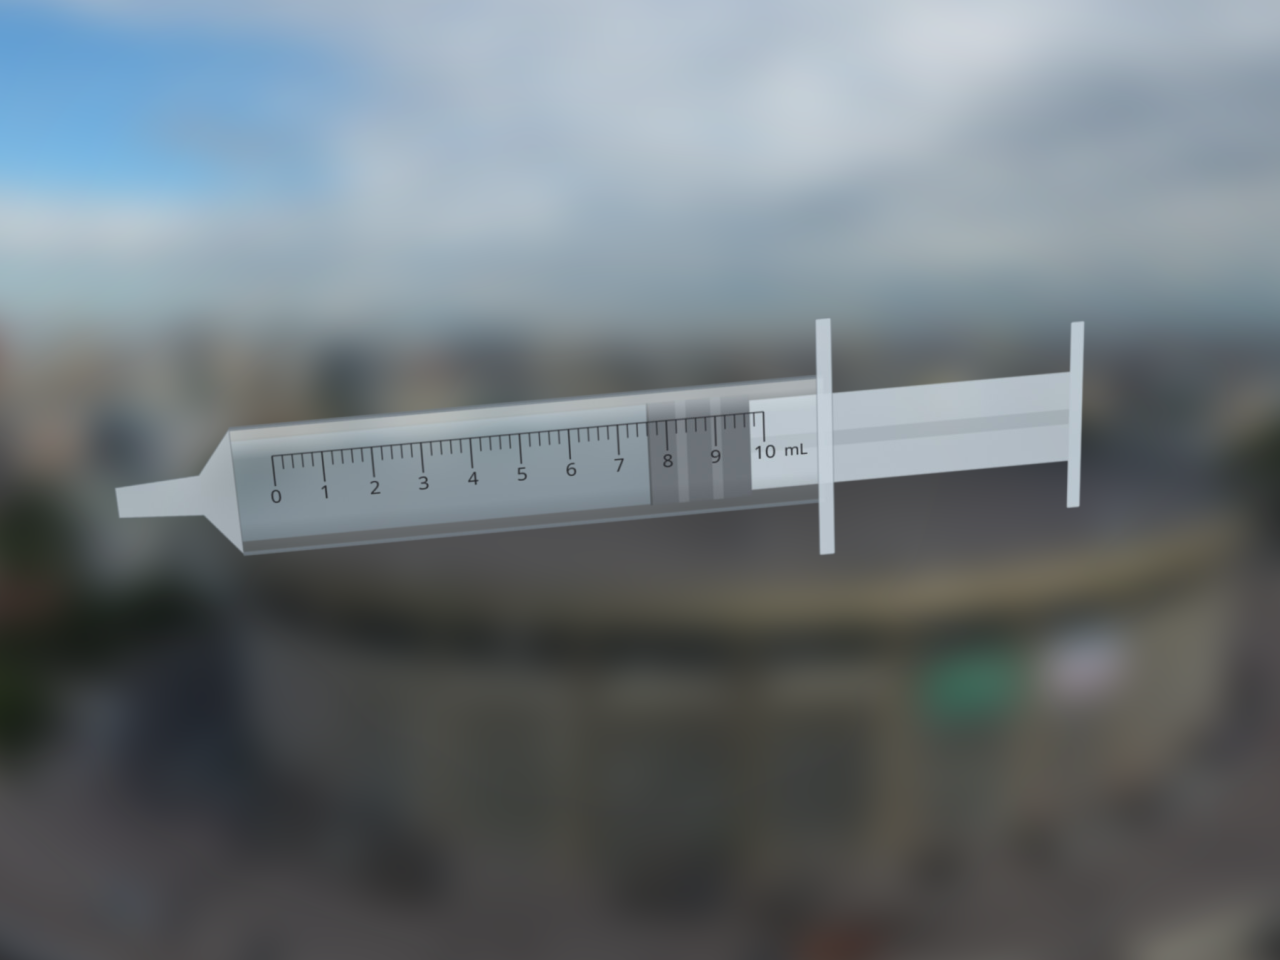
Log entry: 7.6mL
